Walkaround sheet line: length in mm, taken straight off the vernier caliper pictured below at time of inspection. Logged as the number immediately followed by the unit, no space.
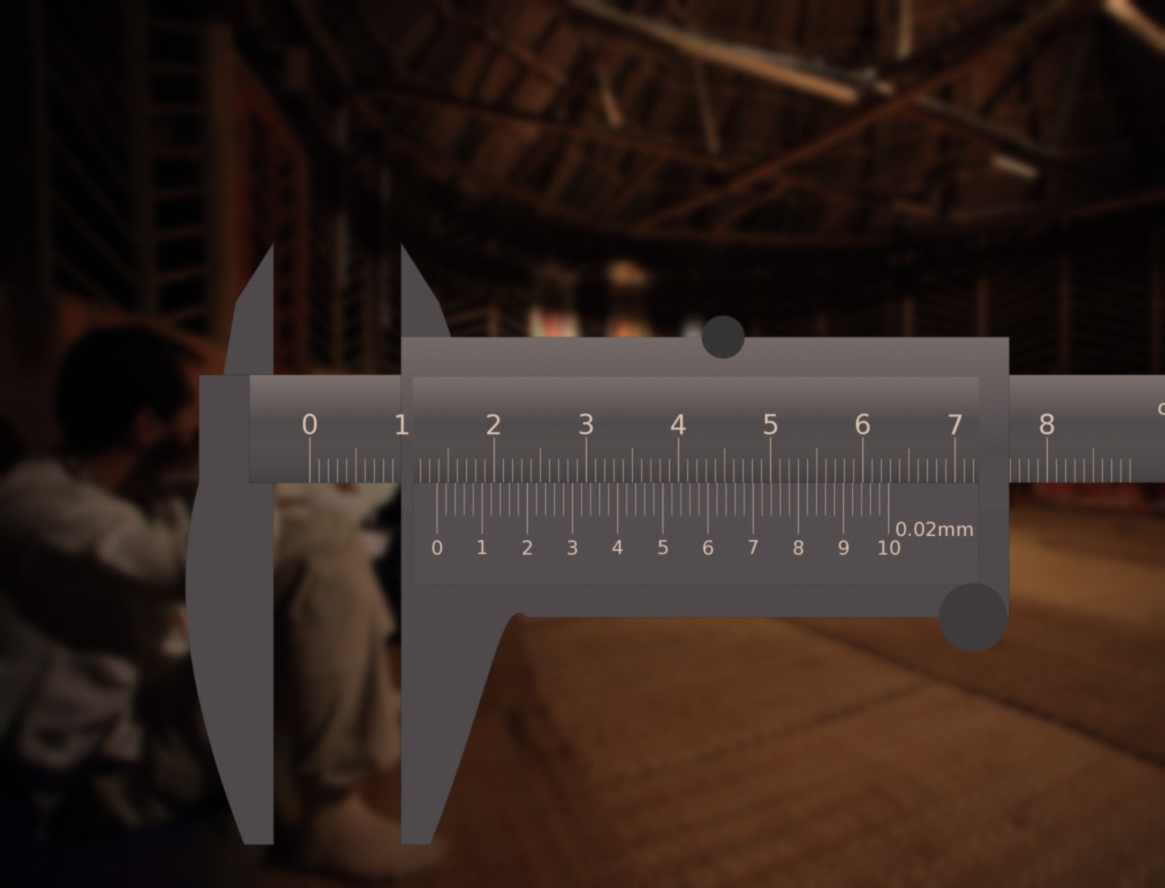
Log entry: 13.8mm
